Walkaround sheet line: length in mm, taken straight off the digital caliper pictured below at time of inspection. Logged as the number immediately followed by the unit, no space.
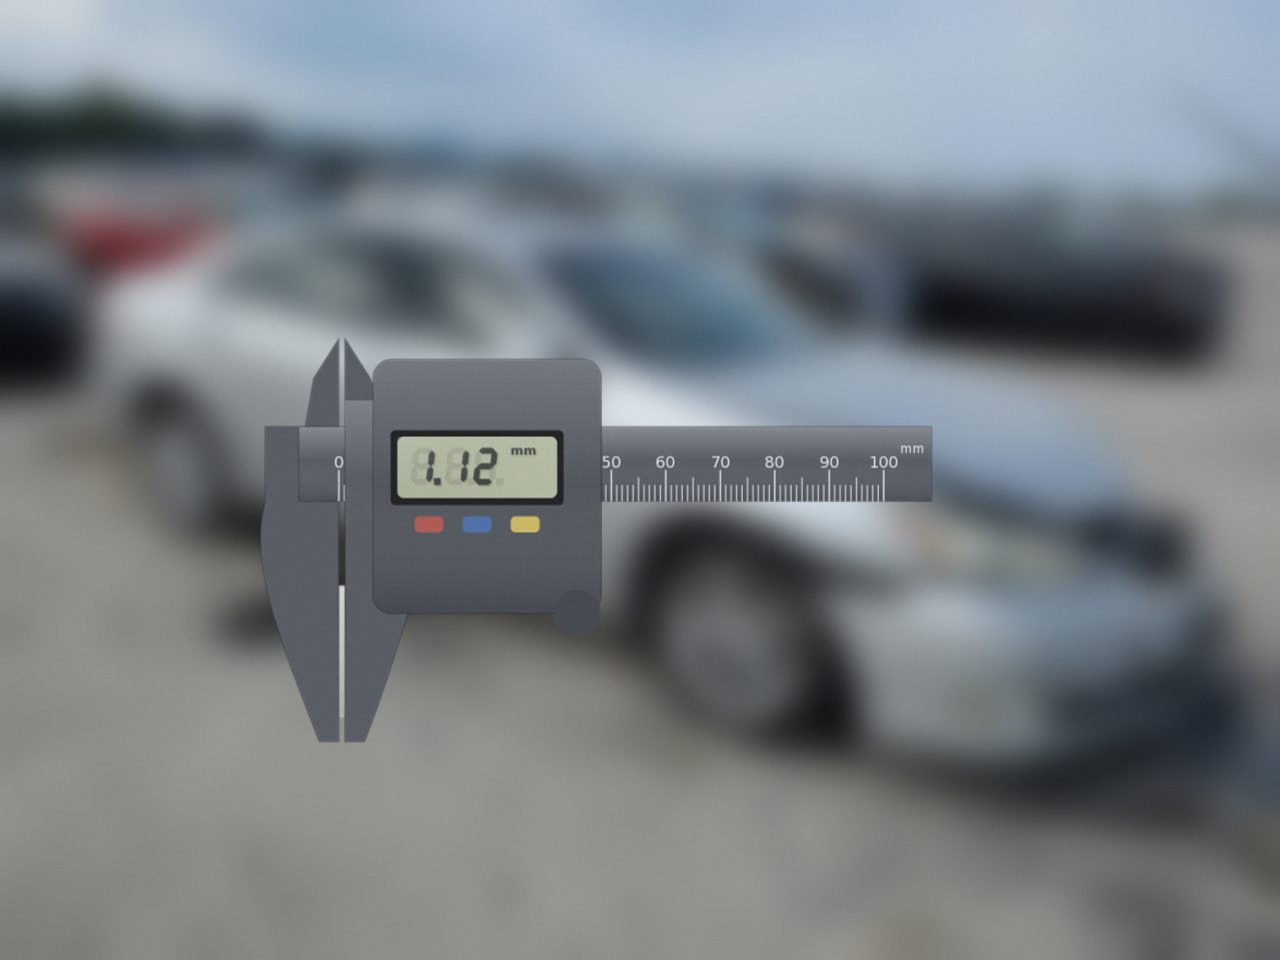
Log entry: 1.12mm
